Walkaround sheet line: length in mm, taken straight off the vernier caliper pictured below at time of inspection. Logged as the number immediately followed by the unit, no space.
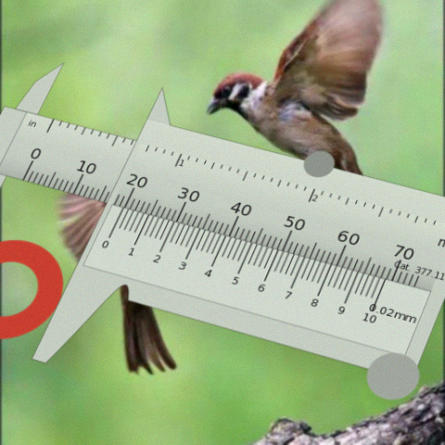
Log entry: 19.8mm
